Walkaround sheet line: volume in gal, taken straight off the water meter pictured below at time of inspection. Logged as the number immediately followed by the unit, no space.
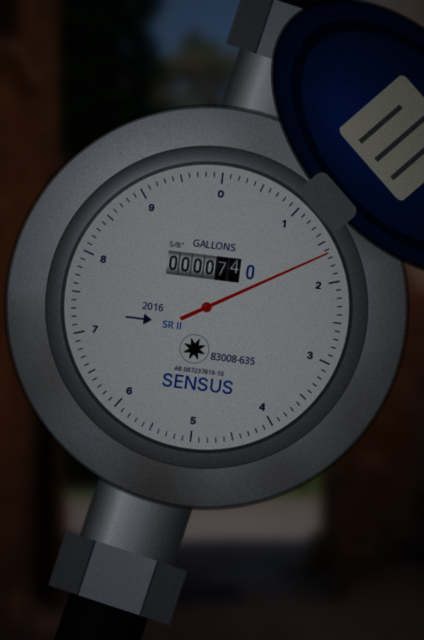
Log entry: 741.6gal
